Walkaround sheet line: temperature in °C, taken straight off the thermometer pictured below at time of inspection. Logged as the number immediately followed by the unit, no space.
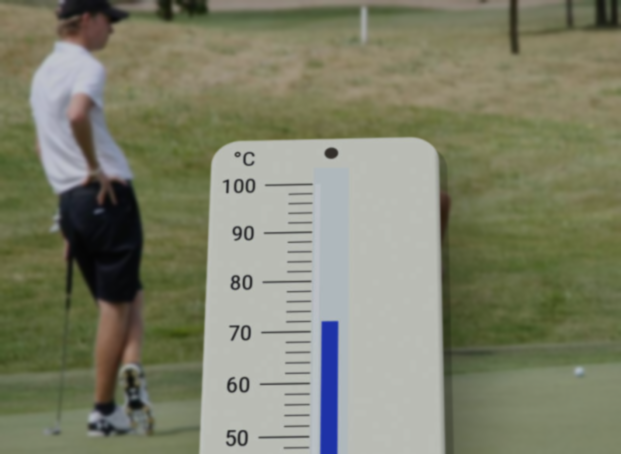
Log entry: 72°C
